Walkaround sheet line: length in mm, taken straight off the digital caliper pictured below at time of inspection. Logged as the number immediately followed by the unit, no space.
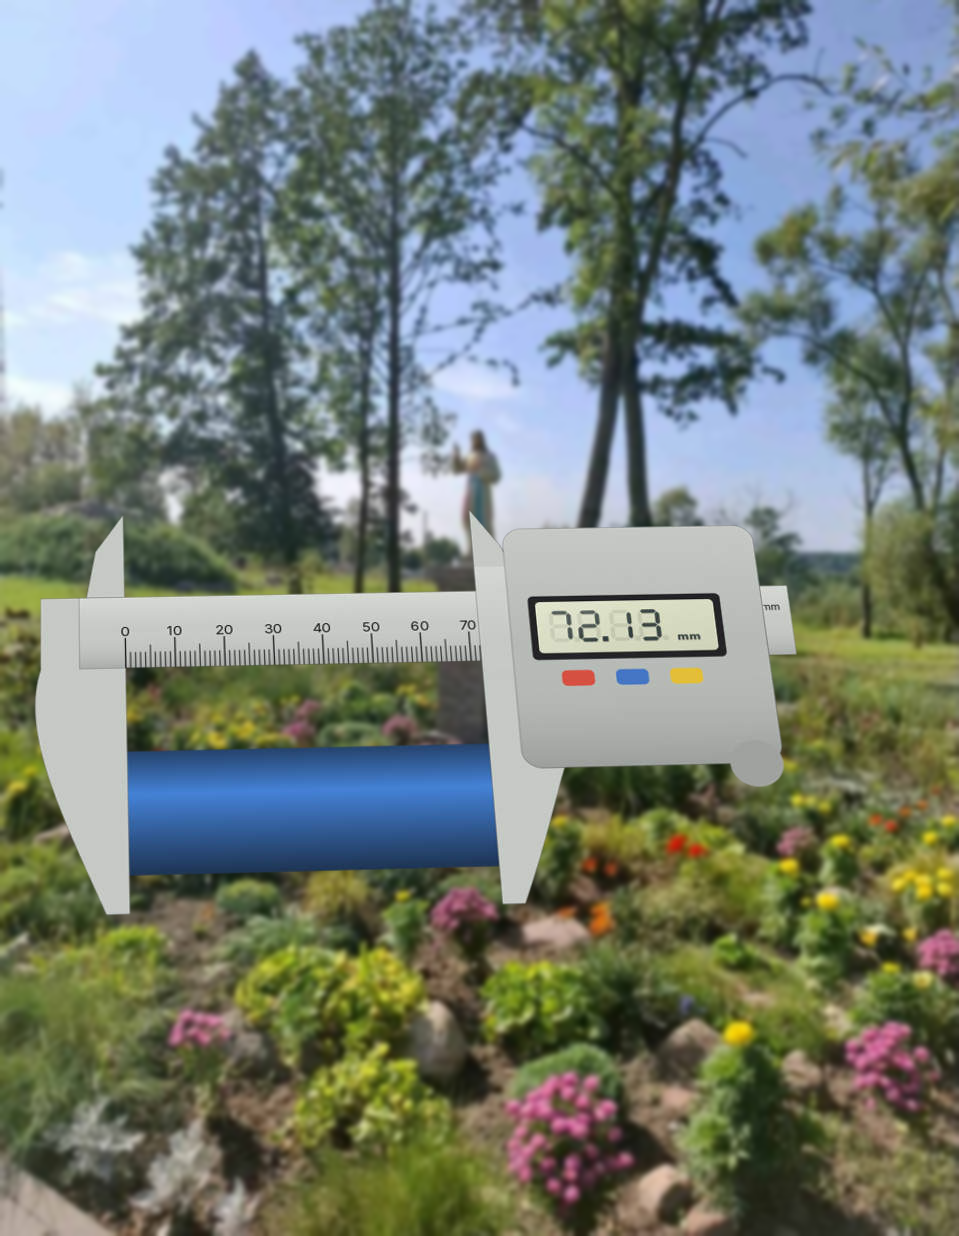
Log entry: 72.13mm
